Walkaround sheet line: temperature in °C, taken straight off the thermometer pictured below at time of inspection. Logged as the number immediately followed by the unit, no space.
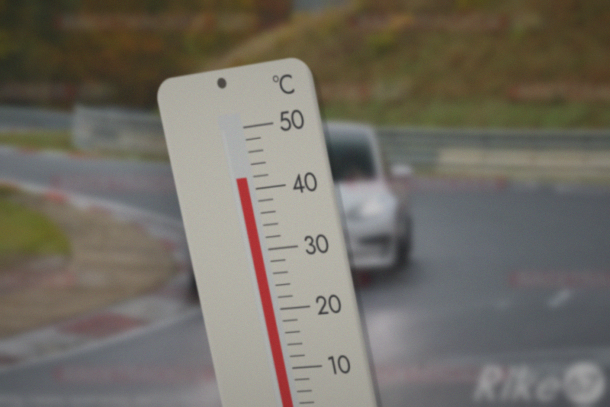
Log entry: 42°C
